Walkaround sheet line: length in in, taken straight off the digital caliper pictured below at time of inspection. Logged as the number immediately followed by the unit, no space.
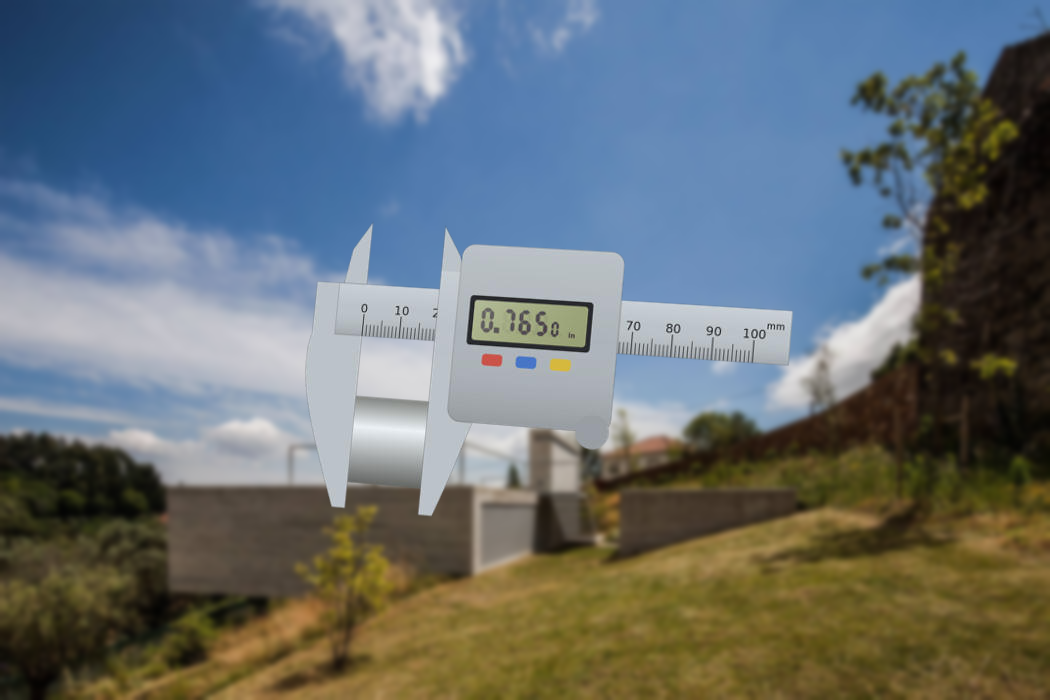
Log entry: 0.7650in
